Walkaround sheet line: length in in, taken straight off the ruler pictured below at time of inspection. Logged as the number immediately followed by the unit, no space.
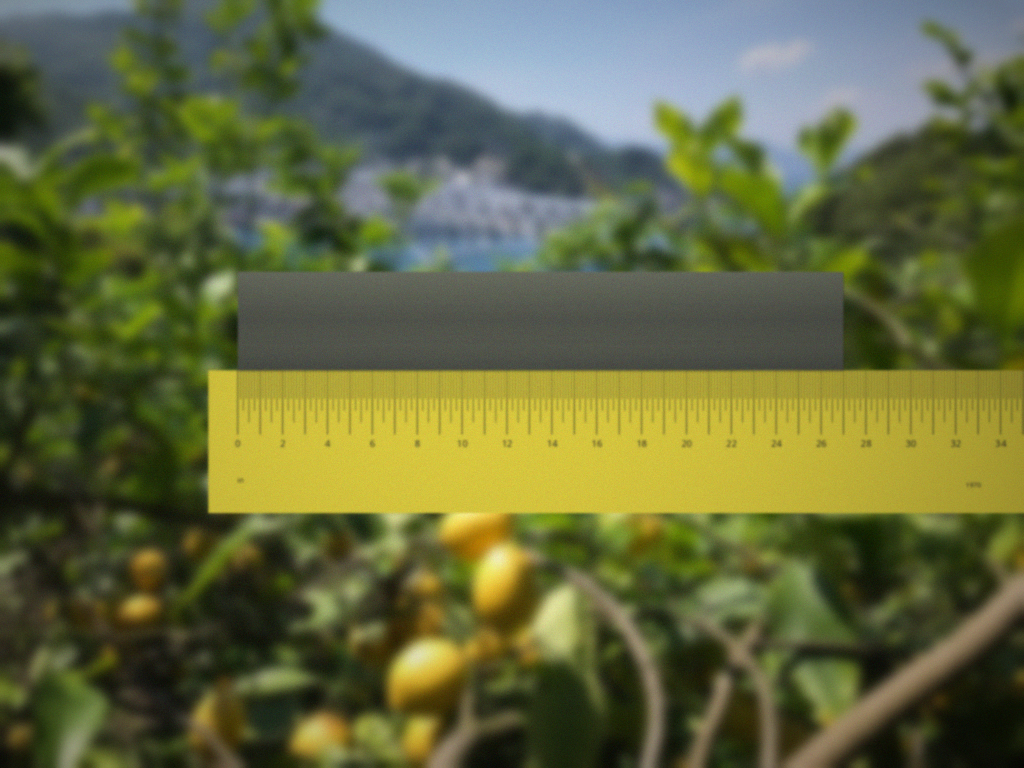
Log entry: 27in
